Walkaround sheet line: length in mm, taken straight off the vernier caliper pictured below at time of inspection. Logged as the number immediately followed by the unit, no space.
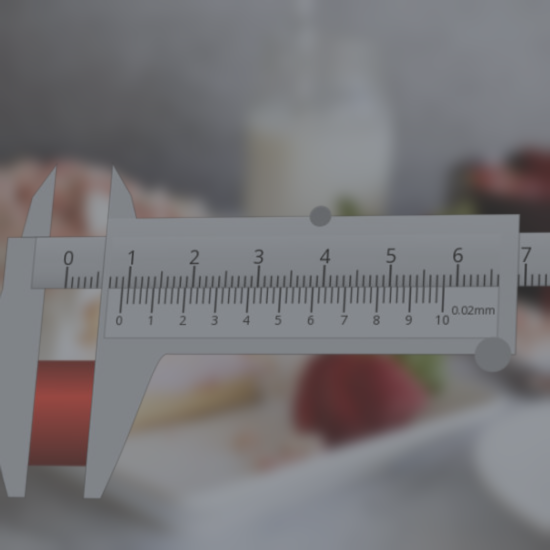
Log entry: 9.0mm
